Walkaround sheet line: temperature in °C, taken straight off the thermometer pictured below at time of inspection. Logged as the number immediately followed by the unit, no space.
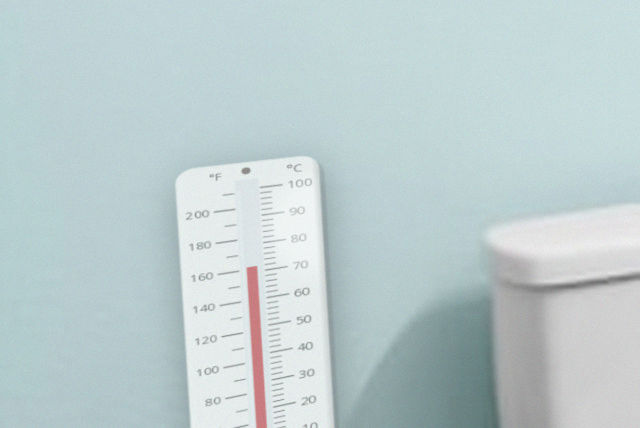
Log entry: 72°C
